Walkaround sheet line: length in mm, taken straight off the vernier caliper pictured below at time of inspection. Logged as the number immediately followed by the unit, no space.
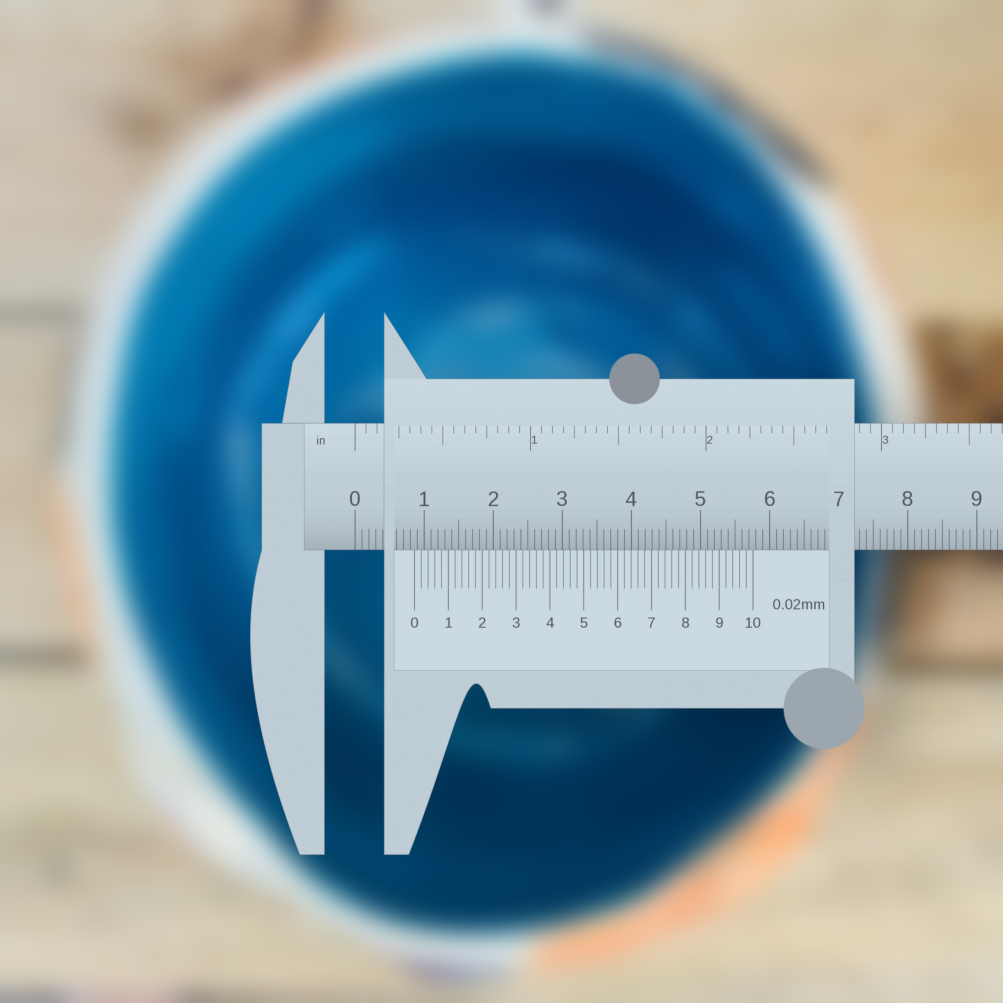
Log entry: 8.6mm
